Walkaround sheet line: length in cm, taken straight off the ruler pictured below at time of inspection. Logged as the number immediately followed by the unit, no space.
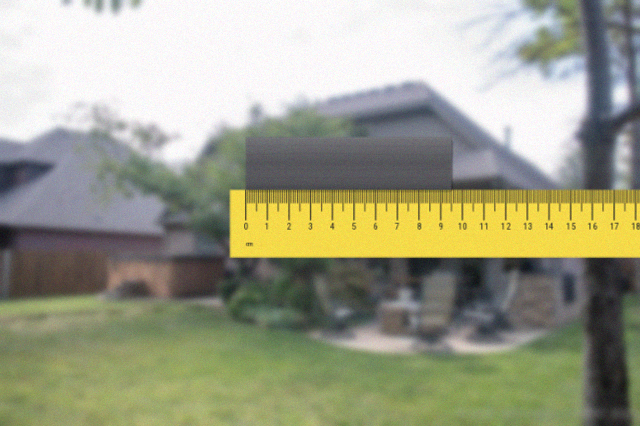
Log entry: 9.5cm
